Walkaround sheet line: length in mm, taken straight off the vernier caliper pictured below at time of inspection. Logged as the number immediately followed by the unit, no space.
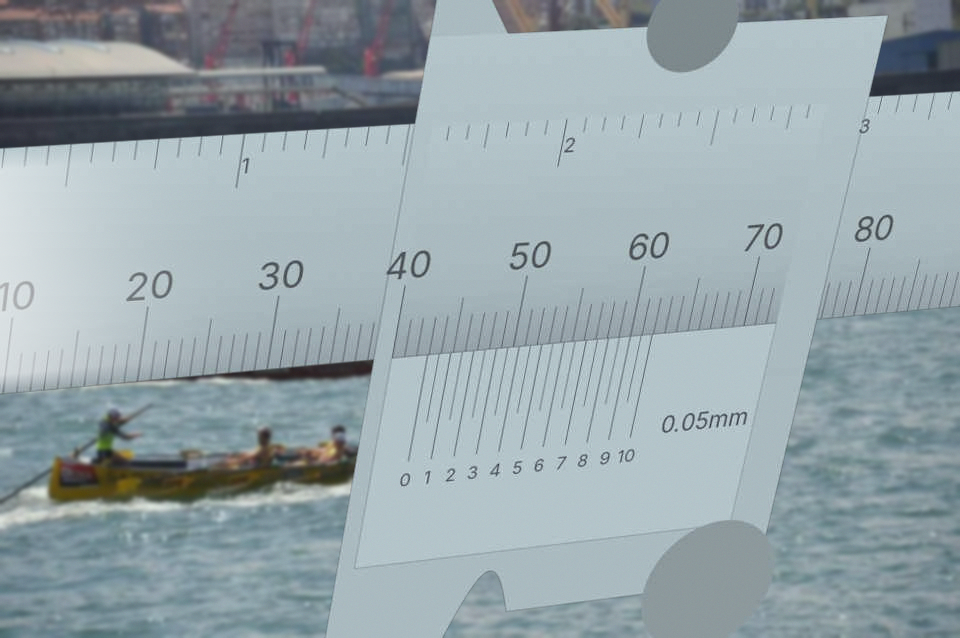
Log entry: 42.9mm
